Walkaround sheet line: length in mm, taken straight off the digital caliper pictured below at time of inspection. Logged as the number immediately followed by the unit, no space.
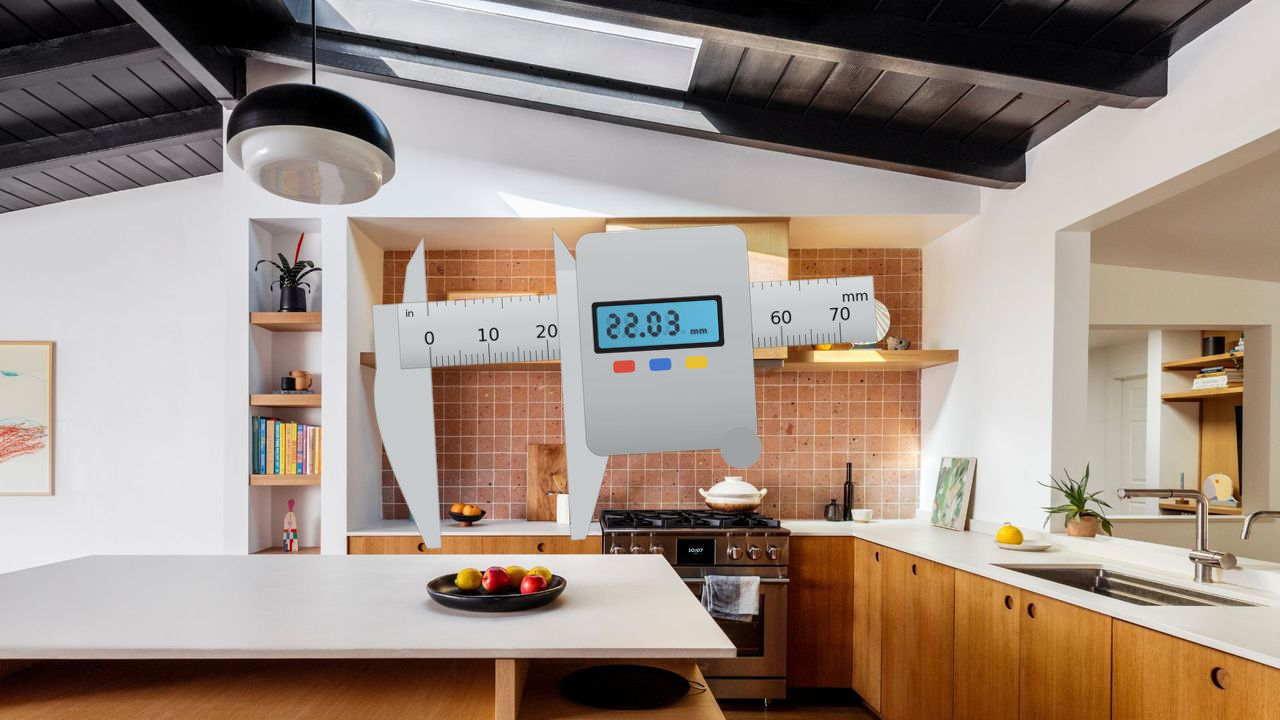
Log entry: 22.03mm
